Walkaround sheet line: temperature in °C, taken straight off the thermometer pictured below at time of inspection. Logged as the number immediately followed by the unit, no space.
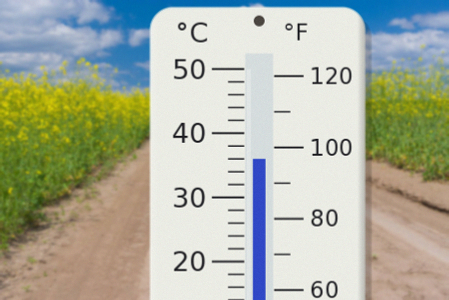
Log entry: 36°C
